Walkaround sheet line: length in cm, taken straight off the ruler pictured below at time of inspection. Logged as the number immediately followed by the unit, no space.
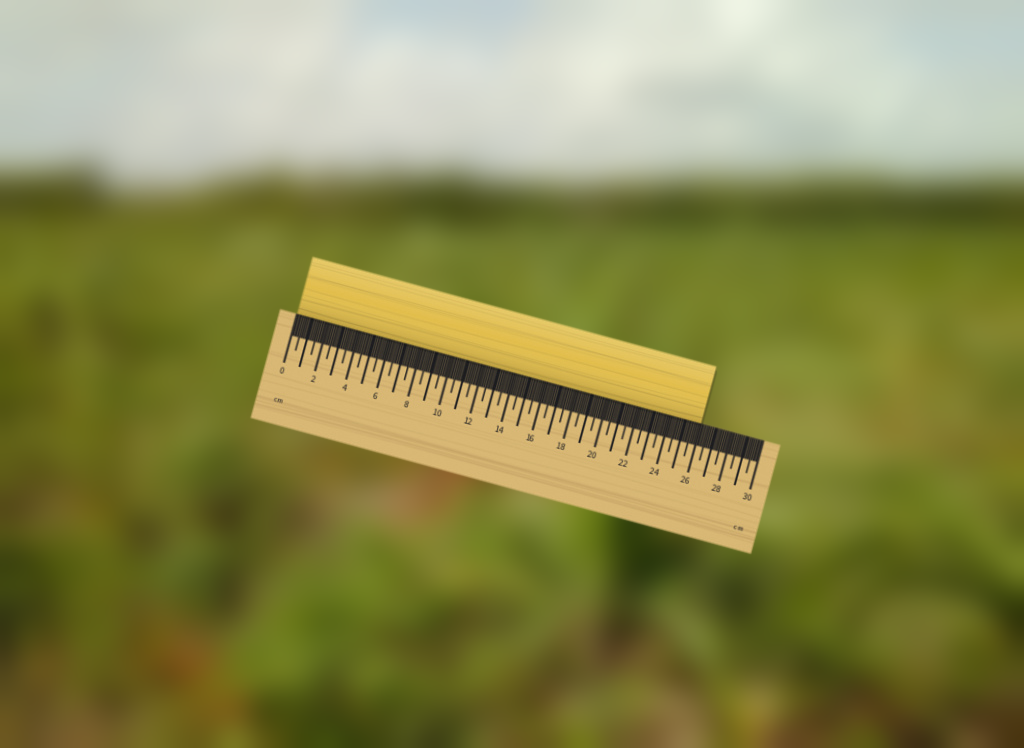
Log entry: 26cm
